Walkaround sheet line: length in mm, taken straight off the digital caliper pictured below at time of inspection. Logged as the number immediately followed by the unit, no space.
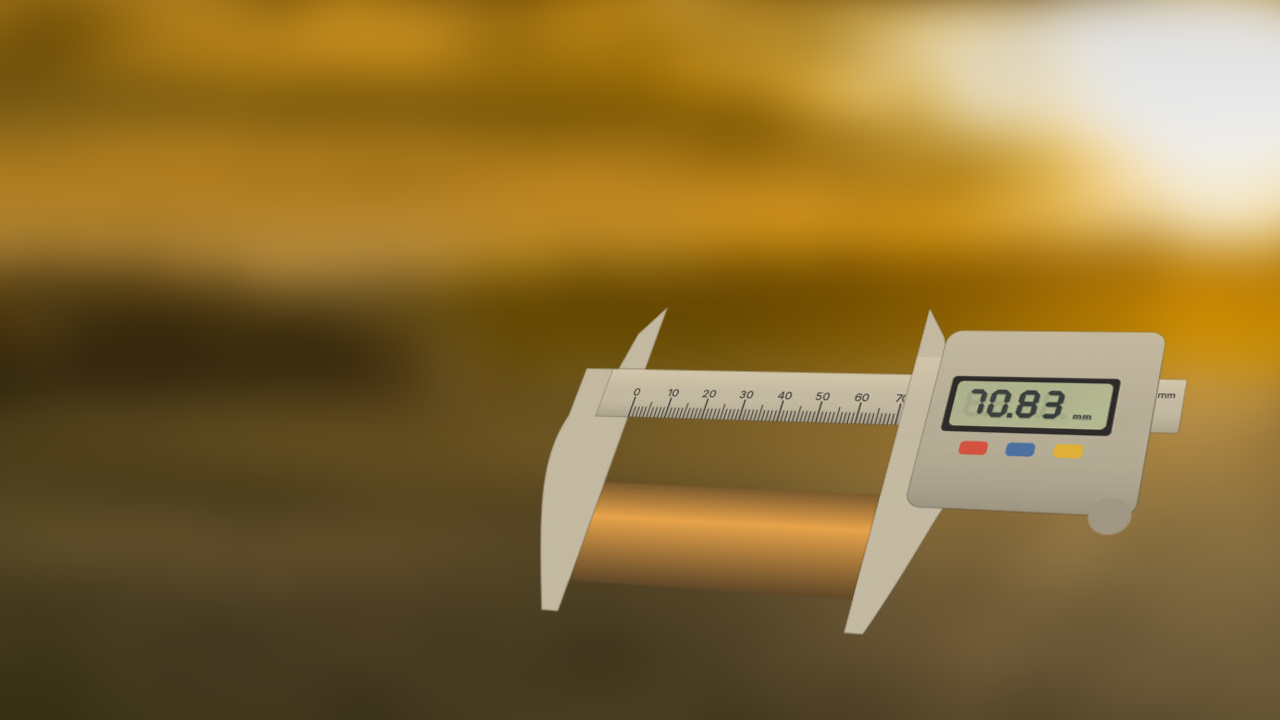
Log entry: 70.83mm
